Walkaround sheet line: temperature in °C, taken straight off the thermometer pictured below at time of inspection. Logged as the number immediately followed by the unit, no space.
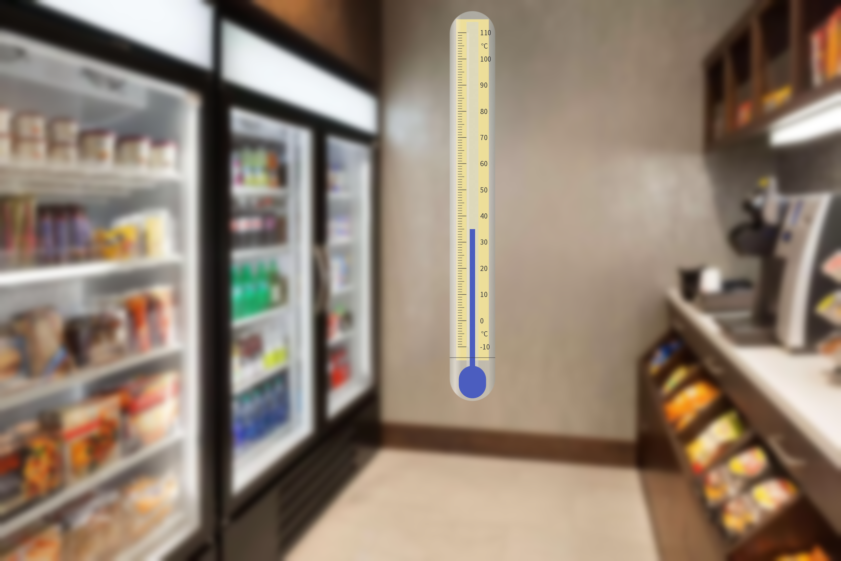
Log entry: 35°C
